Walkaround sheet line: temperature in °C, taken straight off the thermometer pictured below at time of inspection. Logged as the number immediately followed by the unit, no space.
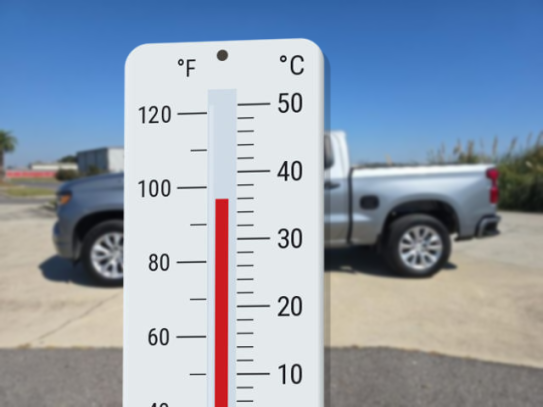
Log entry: 36°C
